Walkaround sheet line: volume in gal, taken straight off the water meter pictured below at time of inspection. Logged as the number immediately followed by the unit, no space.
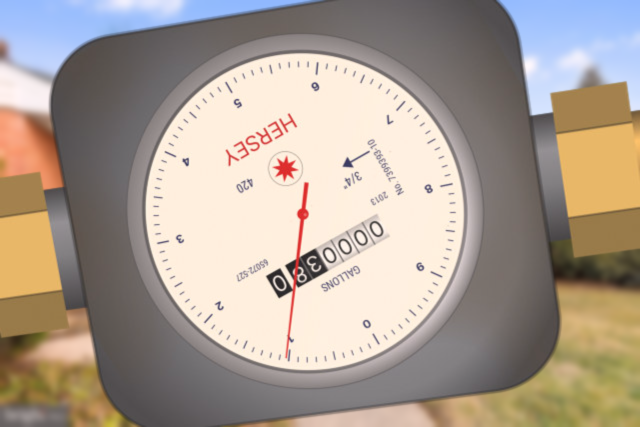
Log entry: 381.0gal
